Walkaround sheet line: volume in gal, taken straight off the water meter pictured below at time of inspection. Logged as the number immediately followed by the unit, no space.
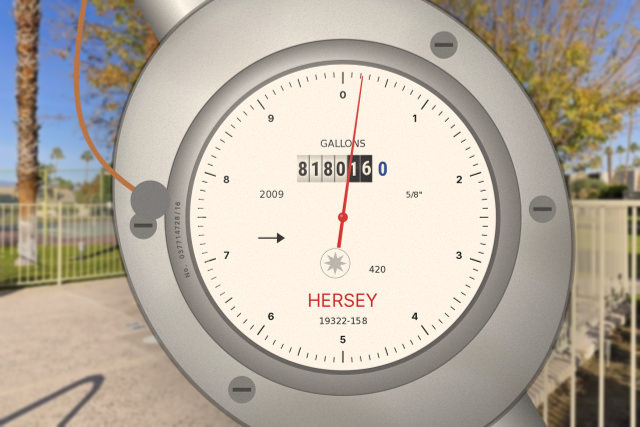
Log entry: 8180160.2gal
